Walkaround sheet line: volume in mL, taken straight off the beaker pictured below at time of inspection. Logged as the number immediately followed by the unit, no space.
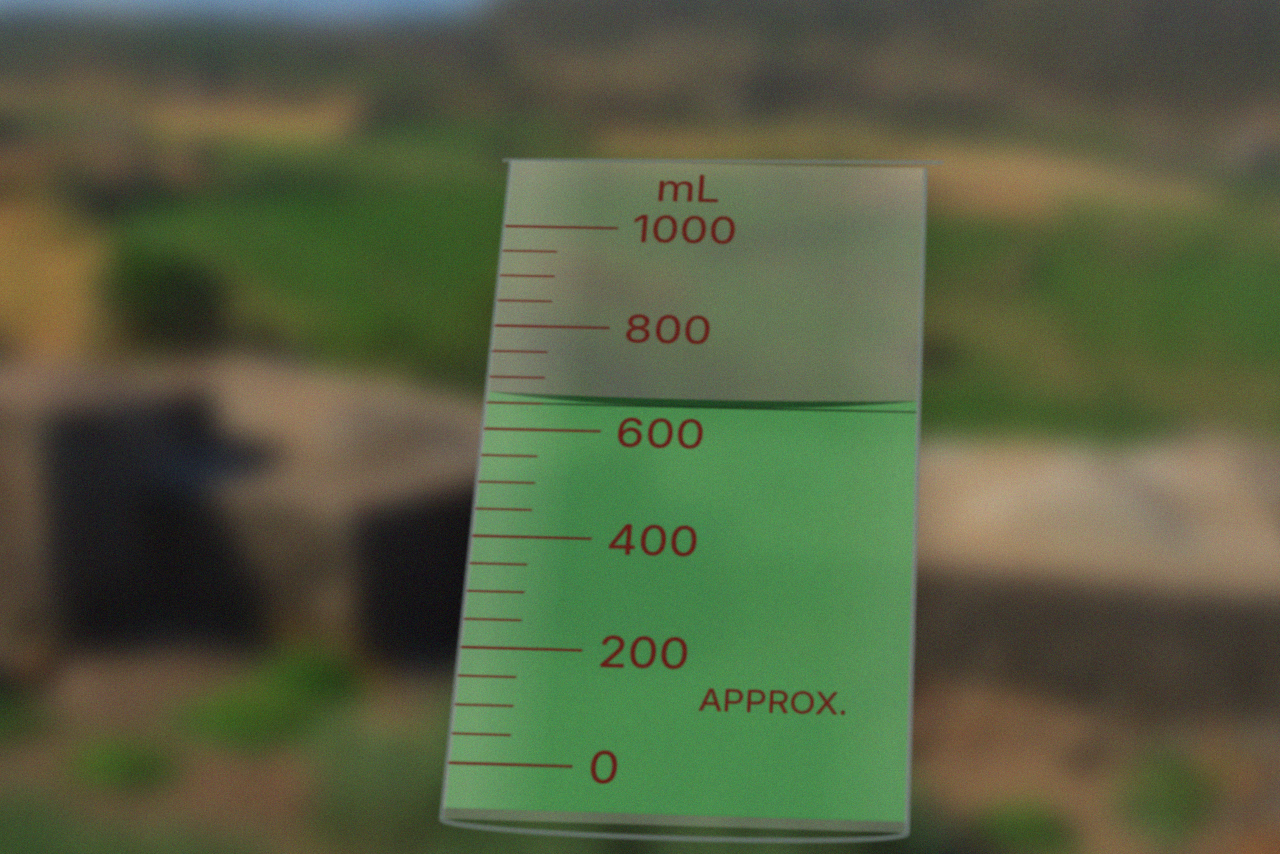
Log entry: 650mL
